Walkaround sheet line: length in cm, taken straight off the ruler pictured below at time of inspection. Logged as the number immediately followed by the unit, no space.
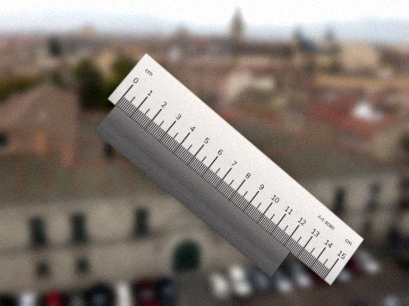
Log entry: 12.5cm
